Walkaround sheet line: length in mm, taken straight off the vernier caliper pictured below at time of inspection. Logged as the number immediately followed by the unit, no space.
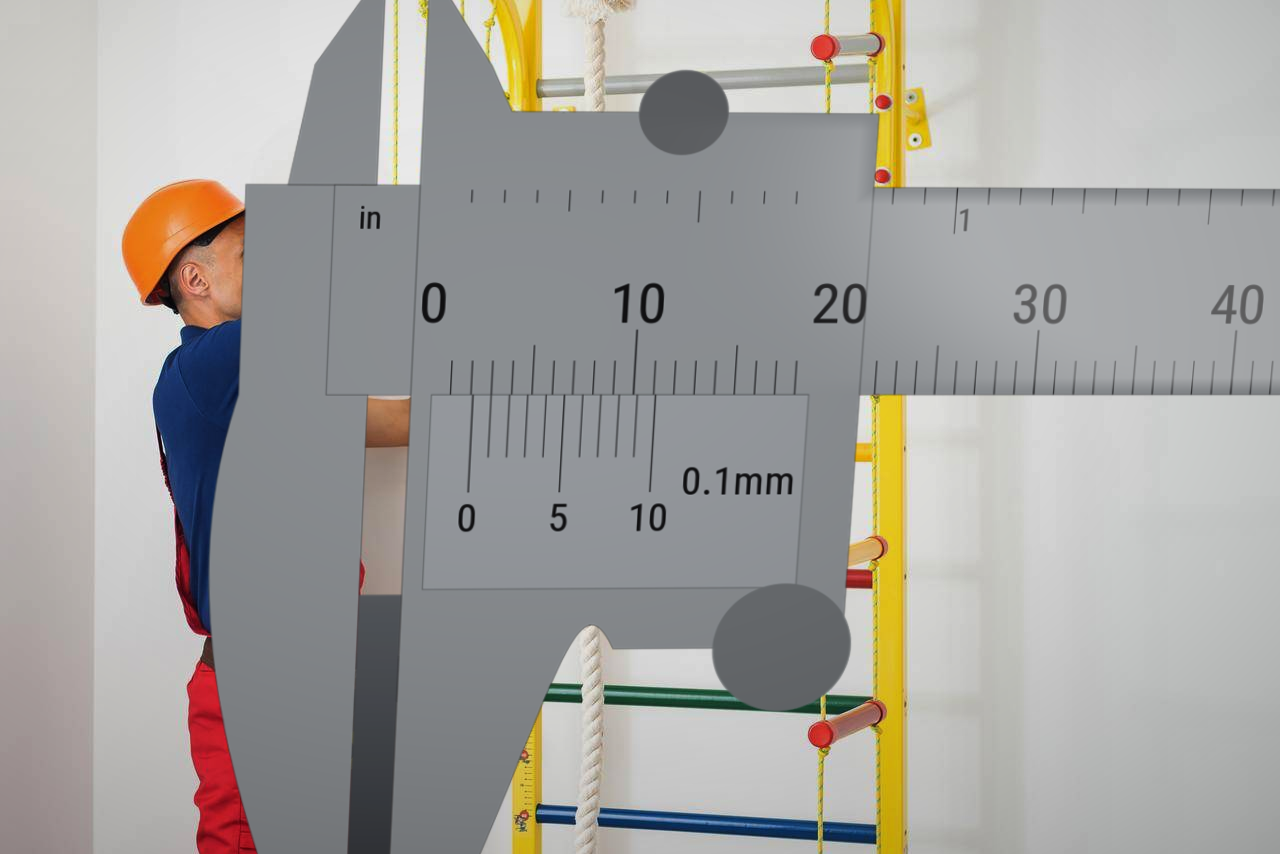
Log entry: 2.1mm
